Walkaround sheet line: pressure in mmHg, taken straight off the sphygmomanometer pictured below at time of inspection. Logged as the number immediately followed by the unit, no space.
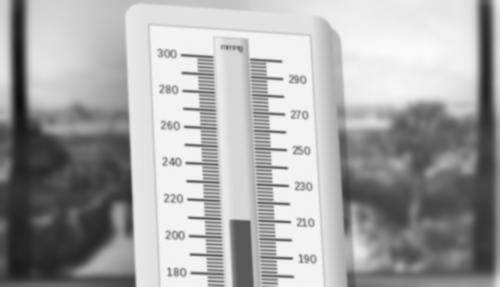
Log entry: 210mmHg
